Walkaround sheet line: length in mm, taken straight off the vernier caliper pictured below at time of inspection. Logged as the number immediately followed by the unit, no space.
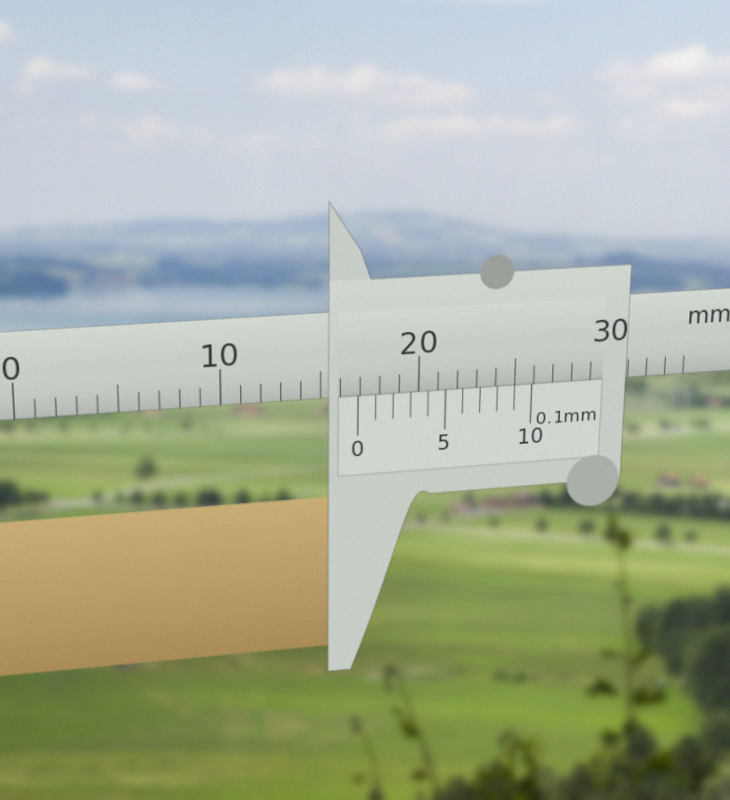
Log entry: 16.9mm
